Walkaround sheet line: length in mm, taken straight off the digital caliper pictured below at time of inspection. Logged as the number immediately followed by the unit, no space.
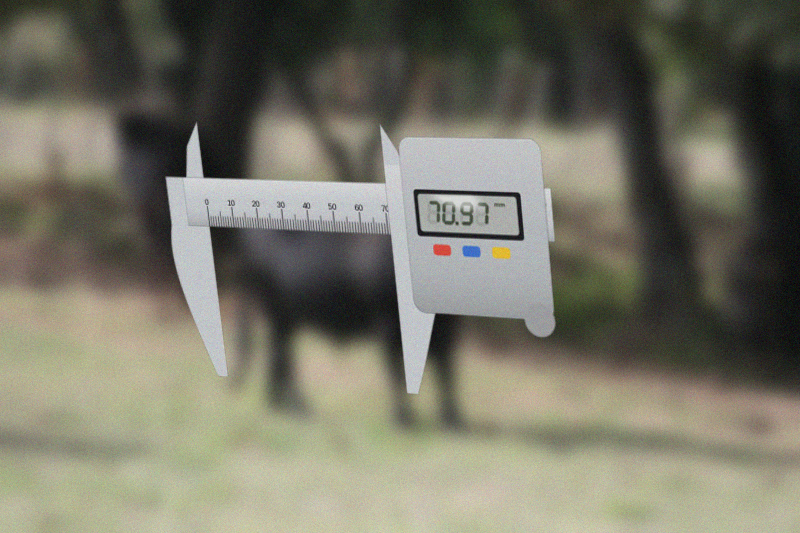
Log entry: 70.97mm
